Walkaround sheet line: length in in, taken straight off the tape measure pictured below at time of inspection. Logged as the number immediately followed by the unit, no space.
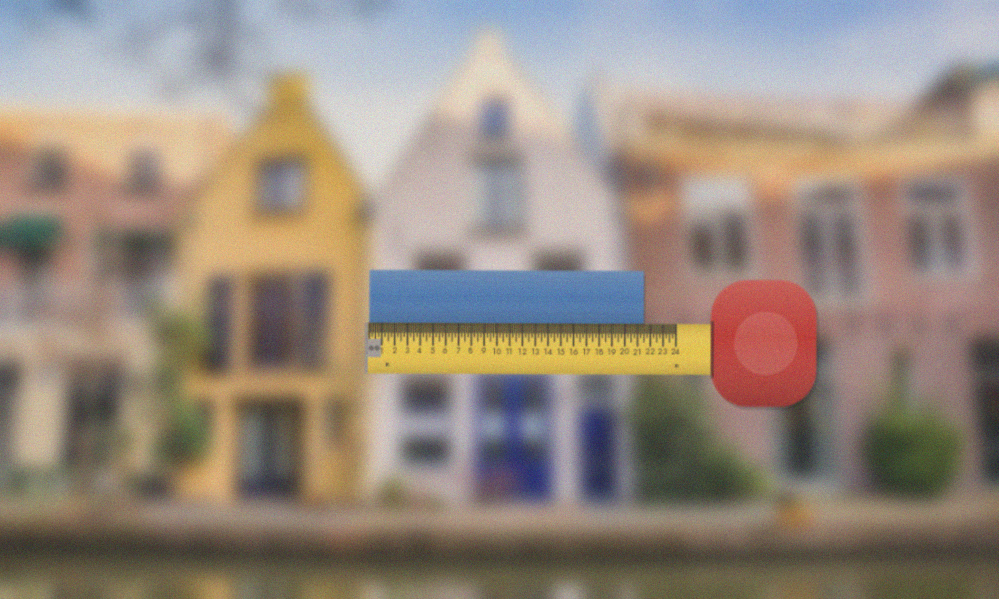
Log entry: 21.5in
